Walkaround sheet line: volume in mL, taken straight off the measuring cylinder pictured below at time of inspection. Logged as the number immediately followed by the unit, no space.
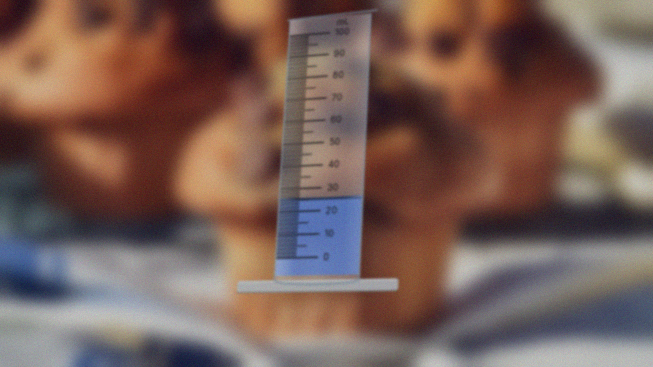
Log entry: 25mL
